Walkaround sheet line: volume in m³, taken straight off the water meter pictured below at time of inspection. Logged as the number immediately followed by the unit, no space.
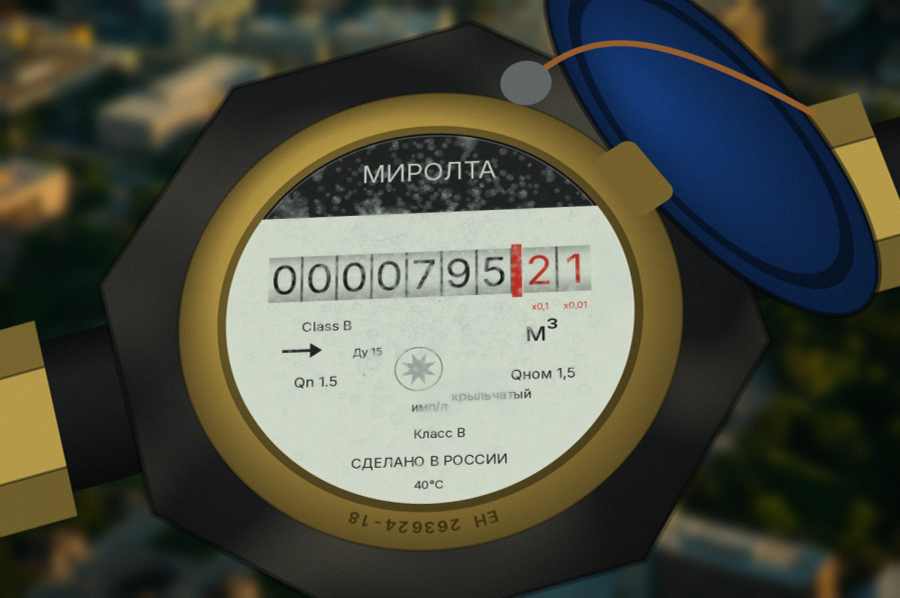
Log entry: 795.21m³
